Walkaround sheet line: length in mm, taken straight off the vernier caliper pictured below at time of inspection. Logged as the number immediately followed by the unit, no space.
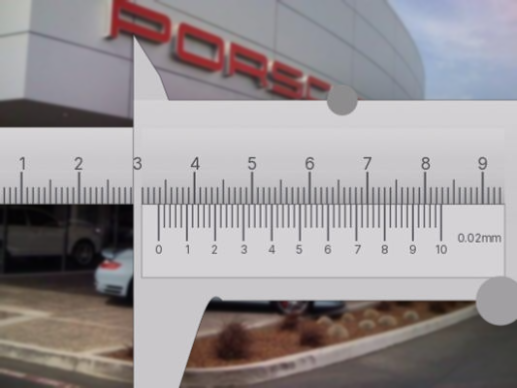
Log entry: 33.8mm
